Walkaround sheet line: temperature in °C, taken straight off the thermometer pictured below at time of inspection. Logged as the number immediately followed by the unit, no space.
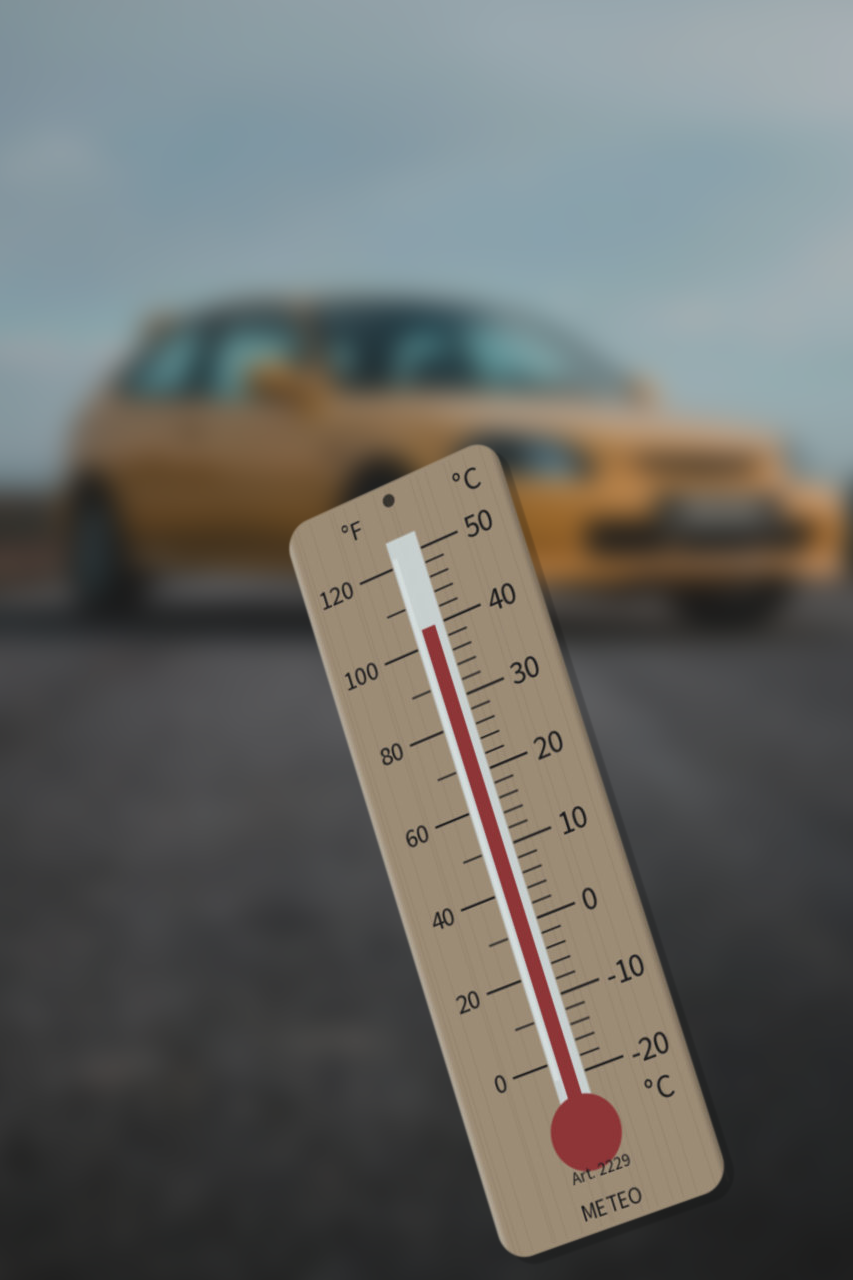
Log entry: 40°C
